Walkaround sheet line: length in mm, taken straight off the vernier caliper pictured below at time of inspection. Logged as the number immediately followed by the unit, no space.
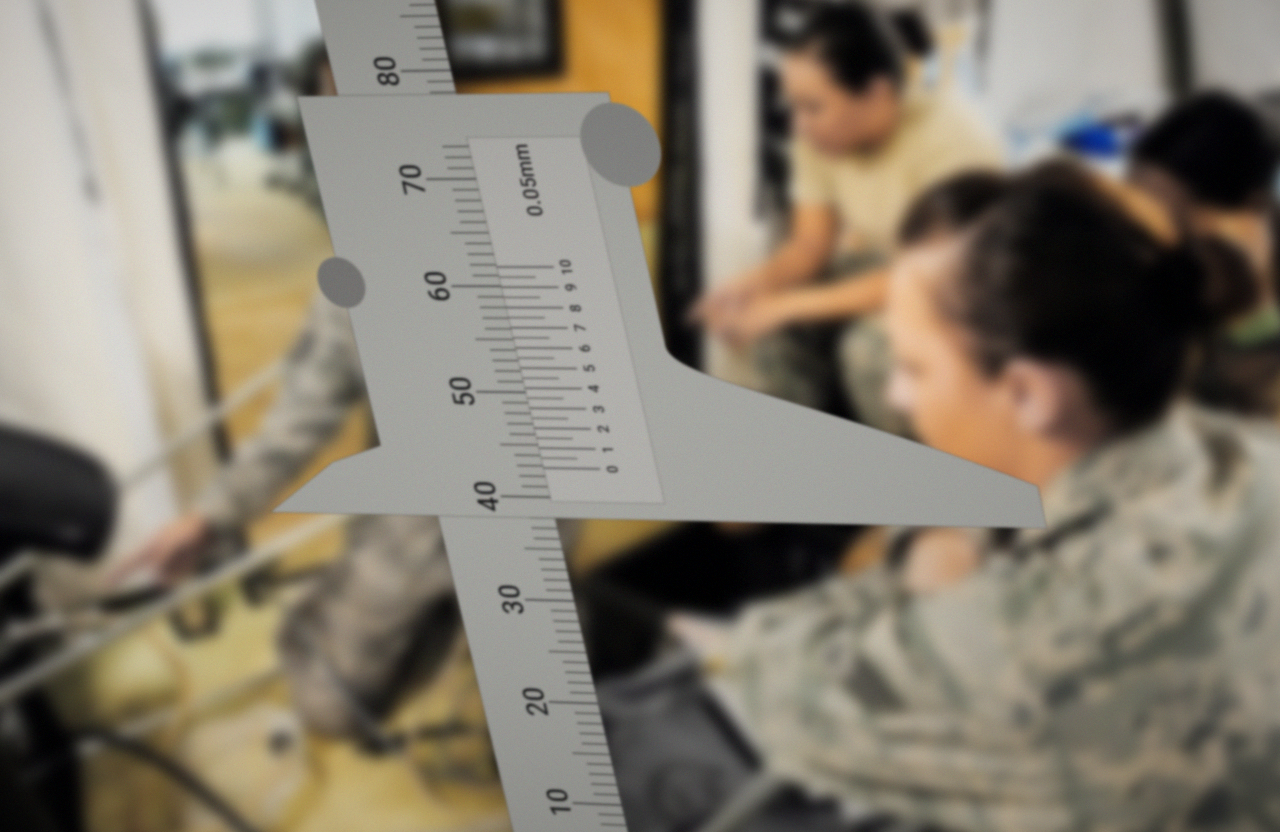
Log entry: 42.8mm
